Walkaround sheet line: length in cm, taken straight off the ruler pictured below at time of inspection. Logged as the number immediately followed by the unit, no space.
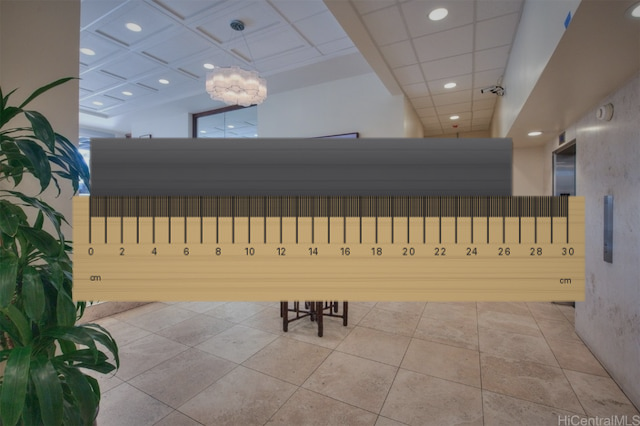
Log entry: 26.5cm
